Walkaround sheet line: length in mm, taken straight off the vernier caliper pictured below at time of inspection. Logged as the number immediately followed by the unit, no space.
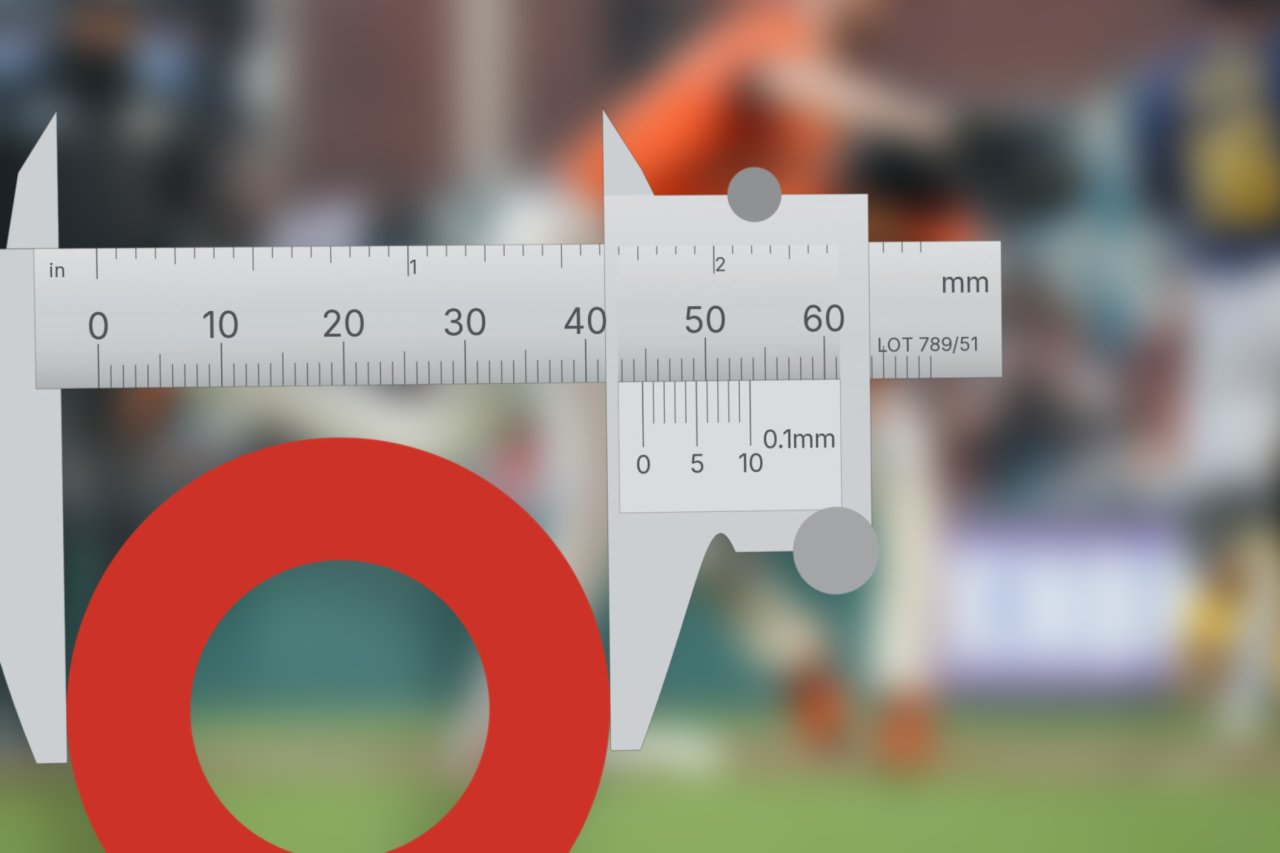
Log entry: 44.7mm
